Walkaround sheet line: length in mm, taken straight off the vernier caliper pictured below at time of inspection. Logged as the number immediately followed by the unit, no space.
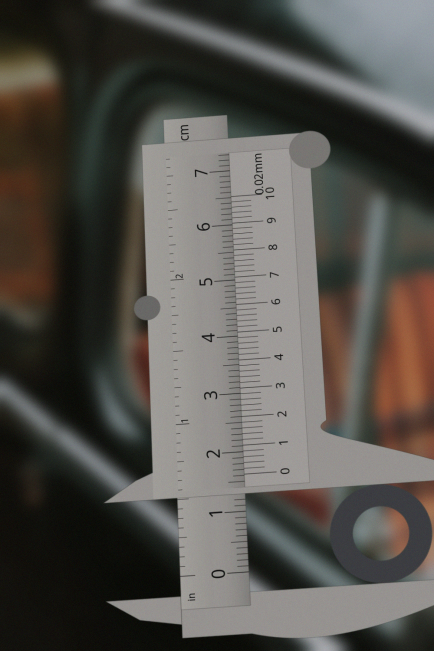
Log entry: 16.2mm
